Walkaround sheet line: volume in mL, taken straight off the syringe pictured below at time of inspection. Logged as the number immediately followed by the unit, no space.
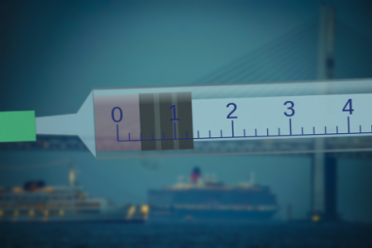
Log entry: 0.4mL
